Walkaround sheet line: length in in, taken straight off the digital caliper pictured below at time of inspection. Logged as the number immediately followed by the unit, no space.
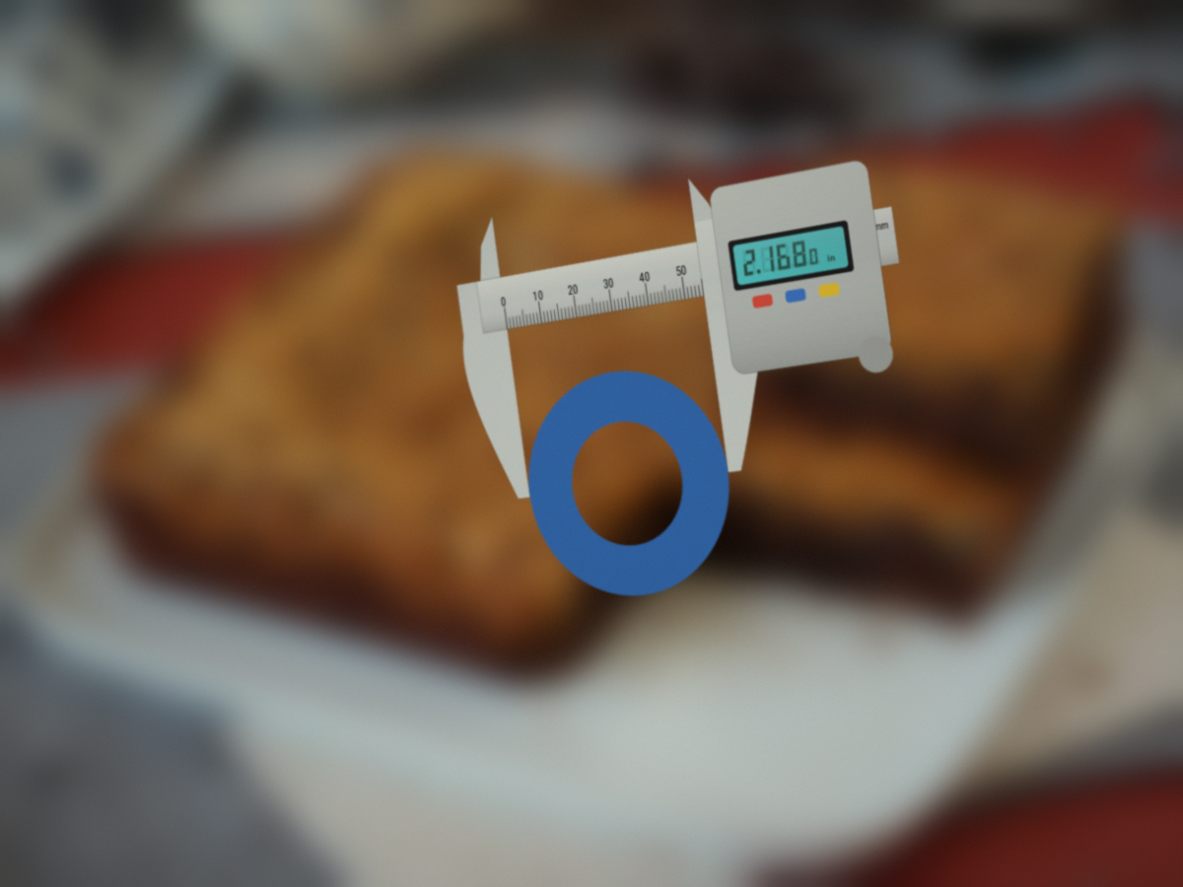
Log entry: 2.1680in
